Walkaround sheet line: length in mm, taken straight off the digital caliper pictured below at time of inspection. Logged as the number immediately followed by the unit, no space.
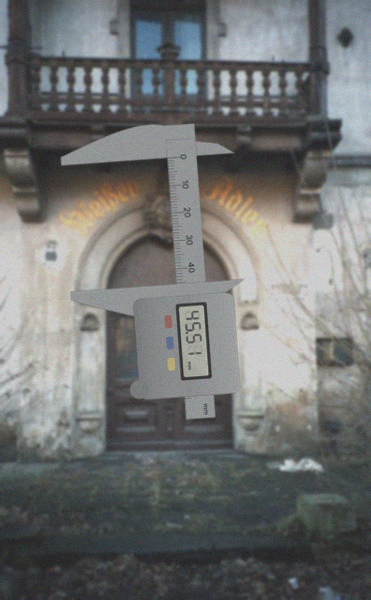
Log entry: 45.51mm
